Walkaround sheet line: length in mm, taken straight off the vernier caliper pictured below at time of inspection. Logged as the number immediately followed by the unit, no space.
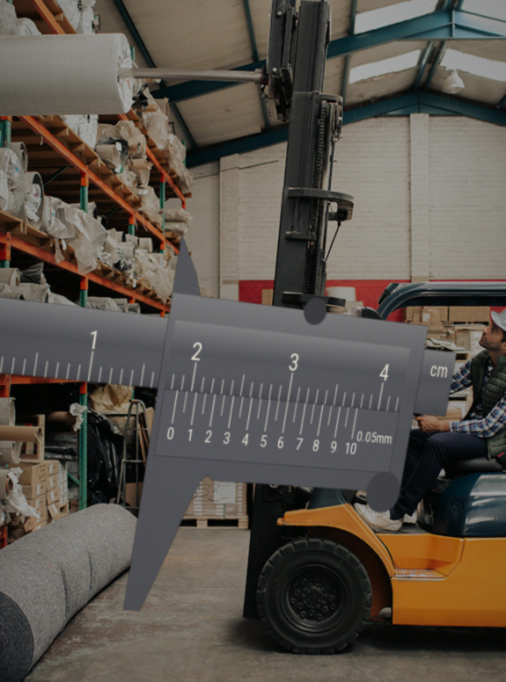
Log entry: 18.6mm
